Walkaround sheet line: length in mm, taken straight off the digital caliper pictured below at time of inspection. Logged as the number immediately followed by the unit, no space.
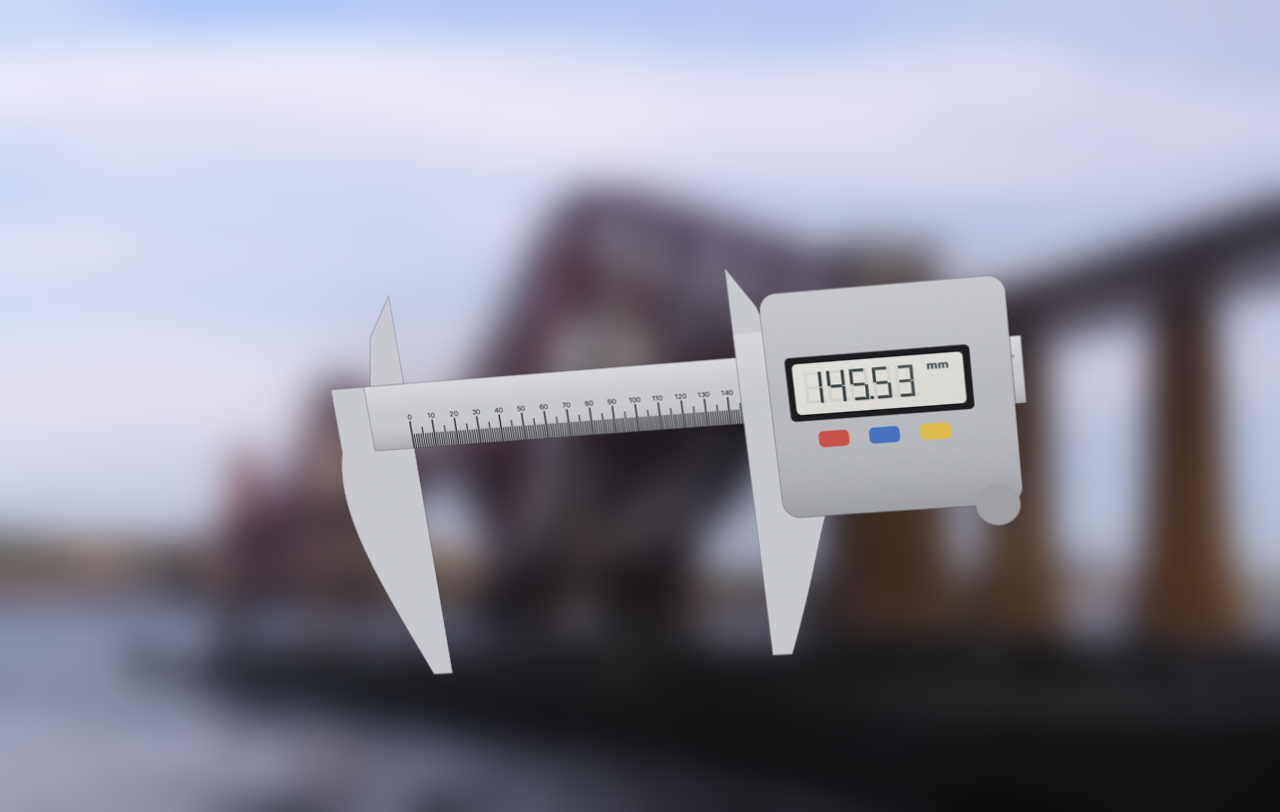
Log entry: 145.53mm
